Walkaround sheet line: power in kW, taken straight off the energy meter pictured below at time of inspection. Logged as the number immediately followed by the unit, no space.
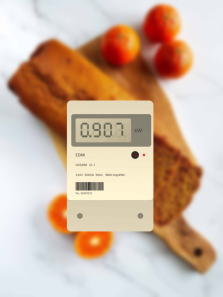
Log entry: 0.907kW
